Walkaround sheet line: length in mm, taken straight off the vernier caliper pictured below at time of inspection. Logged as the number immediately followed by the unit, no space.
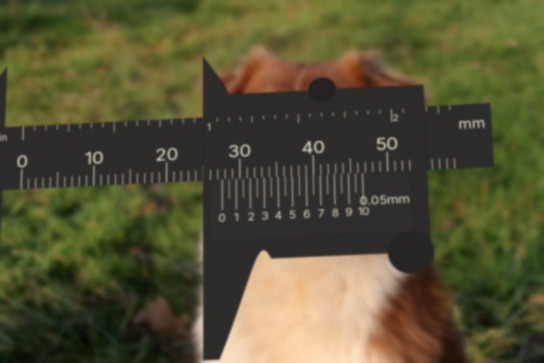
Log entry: 27.6mm
